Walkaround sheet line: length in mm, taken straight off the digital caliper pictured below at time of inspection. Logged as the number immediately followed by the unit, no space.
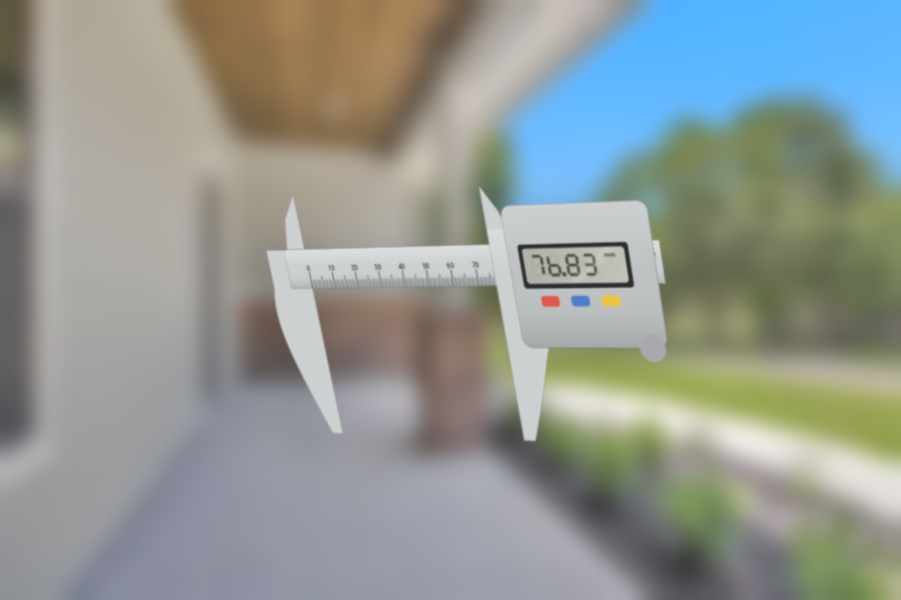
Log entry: 76.83mm
